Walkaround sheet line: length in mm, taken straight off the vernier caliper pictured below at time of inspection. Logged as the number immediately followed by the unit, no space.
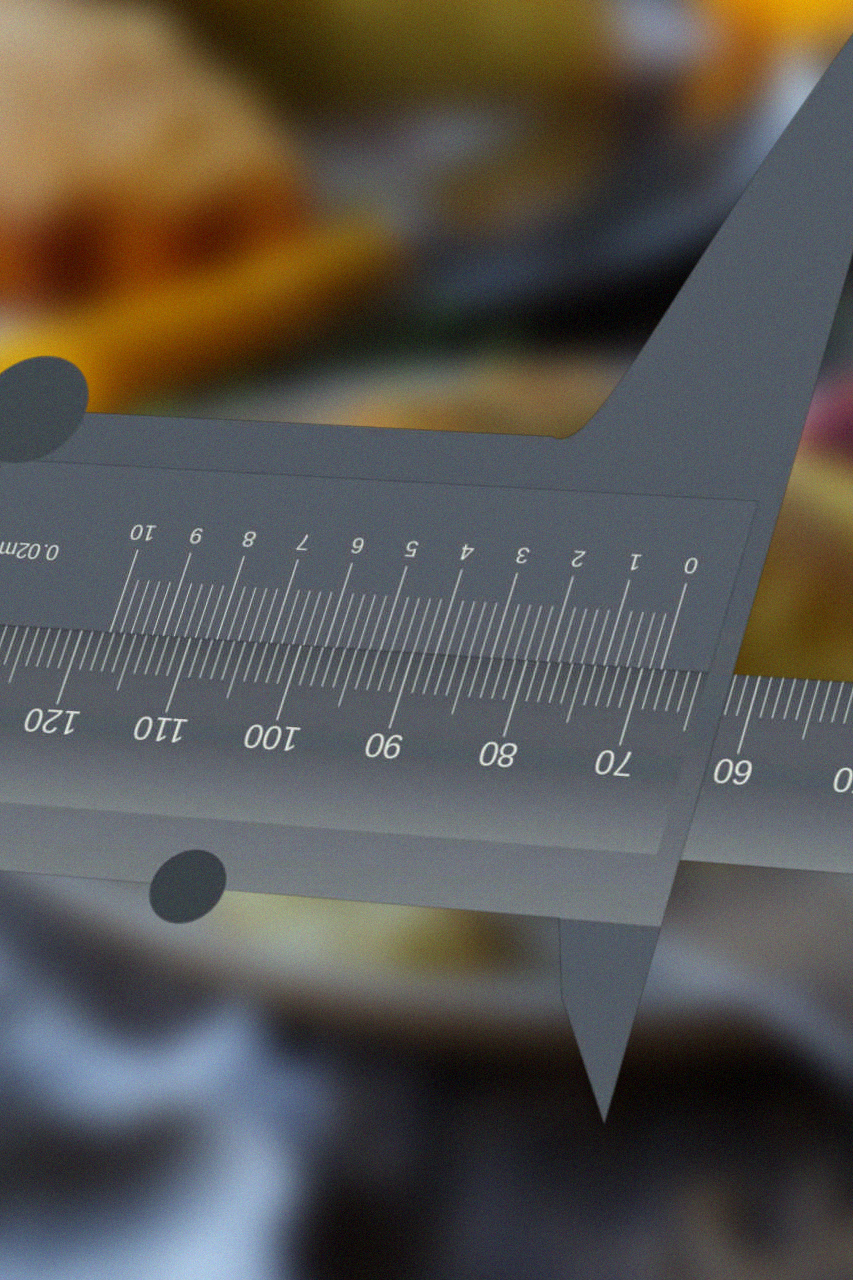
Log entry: 68.4mm
